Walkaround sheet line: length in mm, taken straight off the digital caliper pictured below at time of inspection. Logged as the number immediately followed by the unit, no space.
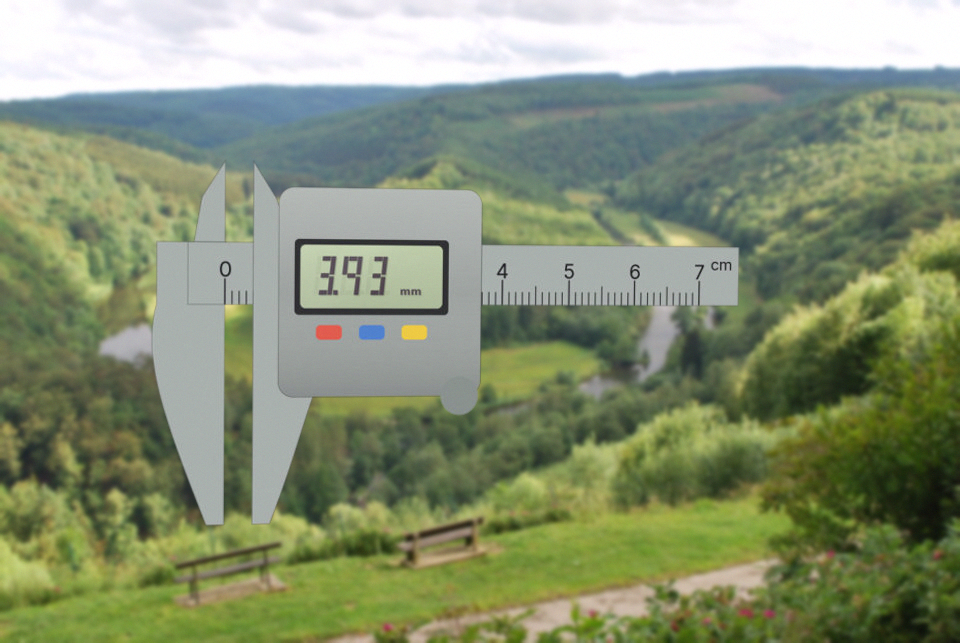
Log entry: 3.93mm
